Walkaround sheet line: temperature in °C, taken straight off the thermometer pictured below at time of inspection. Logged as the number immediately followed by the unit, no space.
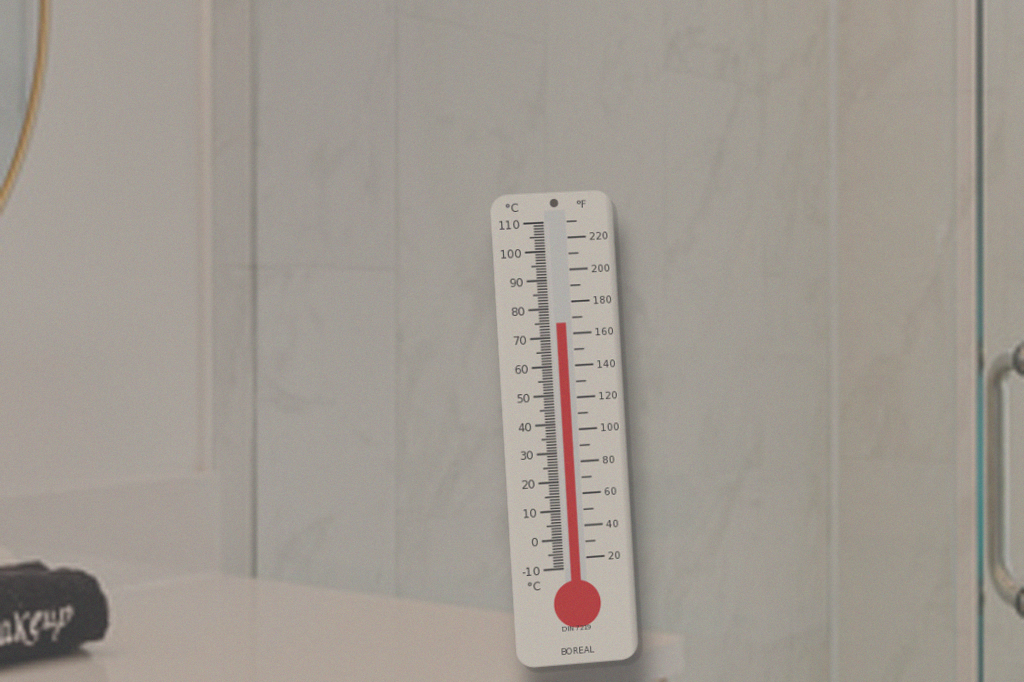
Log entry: 75°C
